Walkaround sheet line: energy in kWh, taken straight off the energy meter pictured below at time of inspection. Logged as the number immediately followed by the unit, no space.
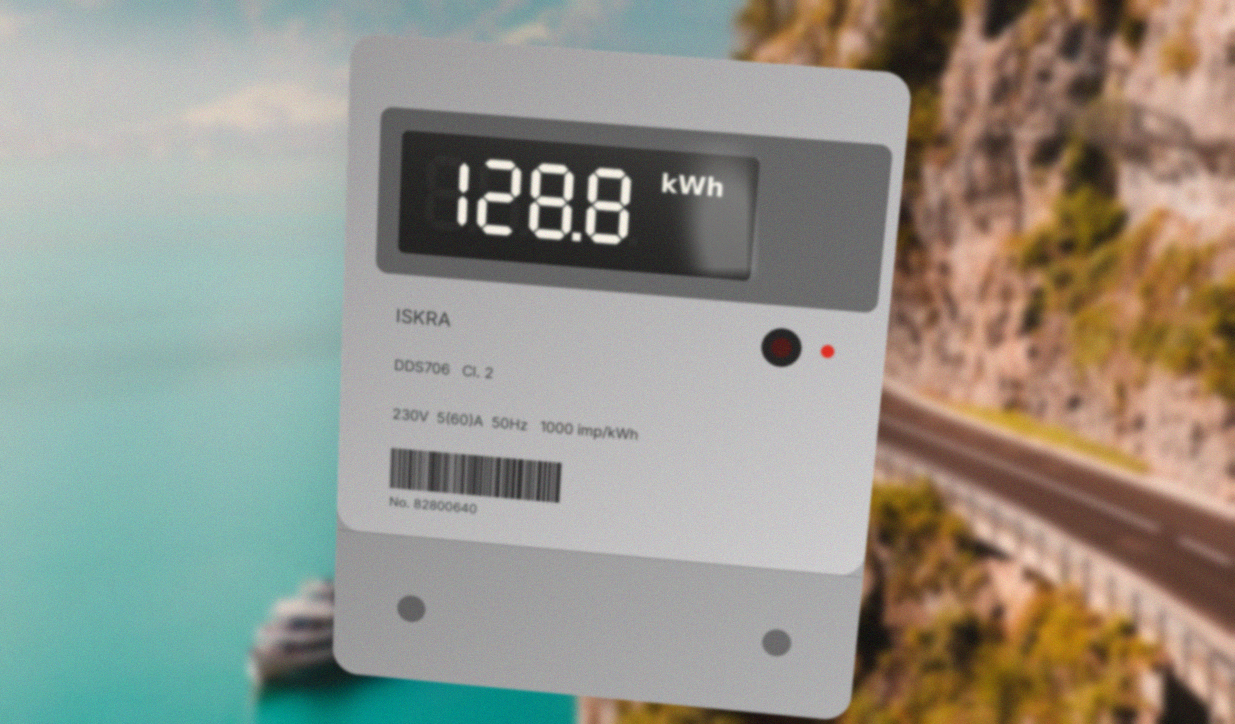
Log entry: 128.8kWh
